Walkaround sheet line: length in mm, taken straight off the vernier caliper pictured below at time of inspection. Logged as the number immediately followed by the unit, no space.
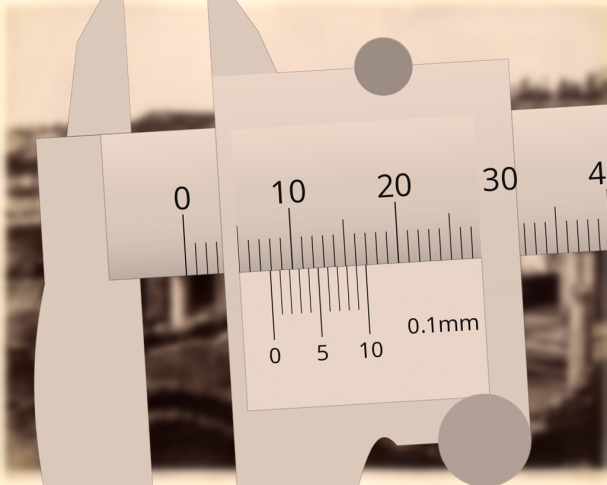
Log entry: 7.9mm
